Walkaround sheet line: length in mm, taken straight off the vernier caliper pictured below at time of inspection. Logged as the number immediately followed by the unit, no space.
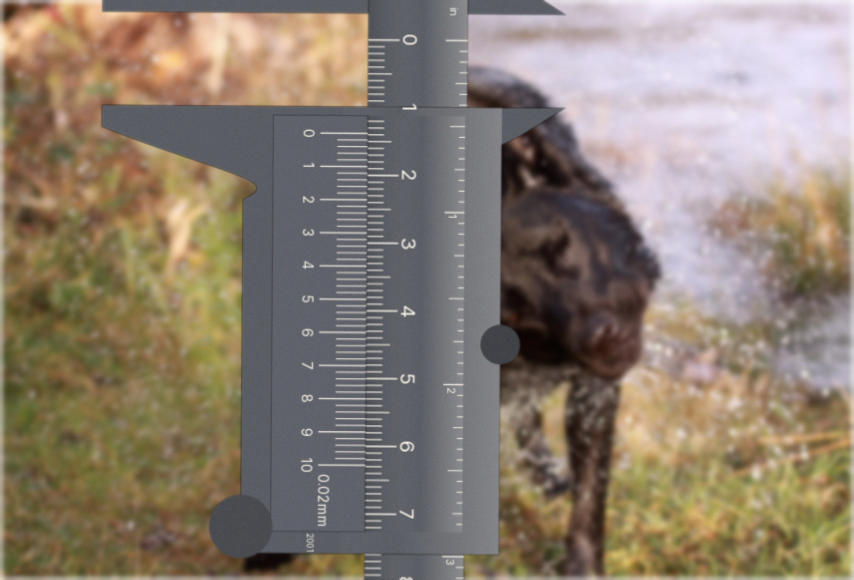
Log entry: 13.8mm
